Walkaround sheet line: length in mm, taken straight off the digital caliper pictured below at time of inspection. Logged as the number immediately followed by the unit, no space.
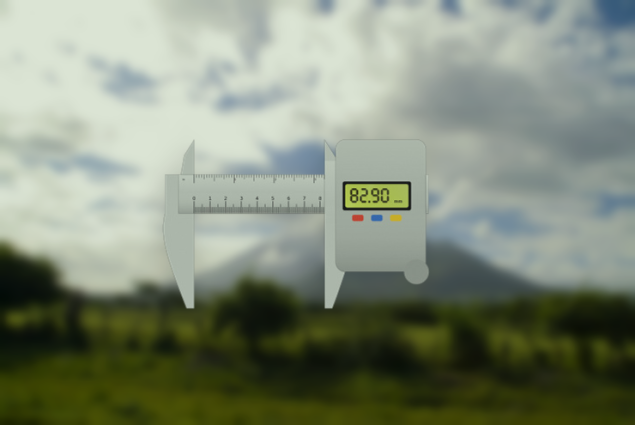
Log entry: 82.90mm
